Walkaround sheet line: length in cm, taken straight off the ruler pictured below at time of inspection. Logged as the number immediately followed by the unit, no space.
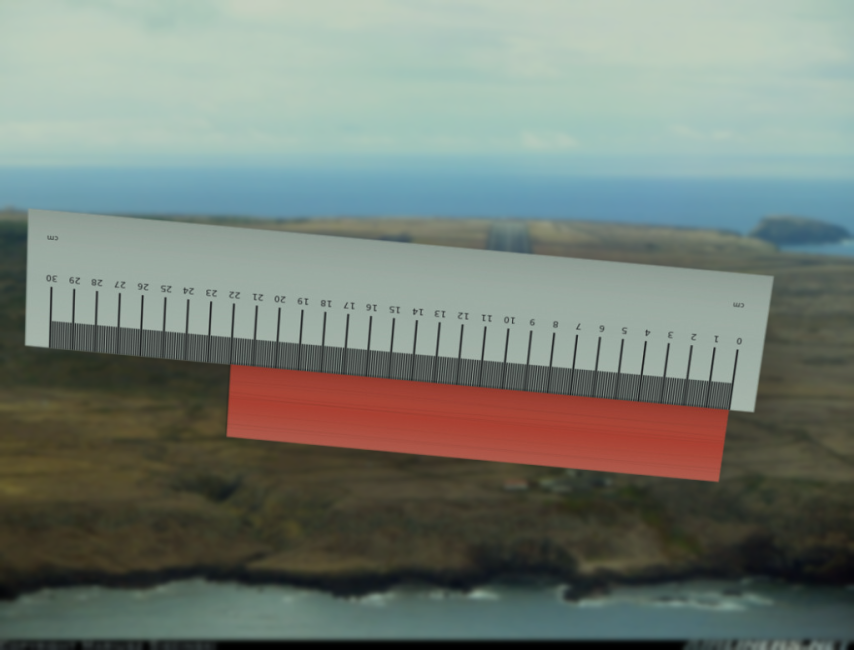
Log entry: 22cm
